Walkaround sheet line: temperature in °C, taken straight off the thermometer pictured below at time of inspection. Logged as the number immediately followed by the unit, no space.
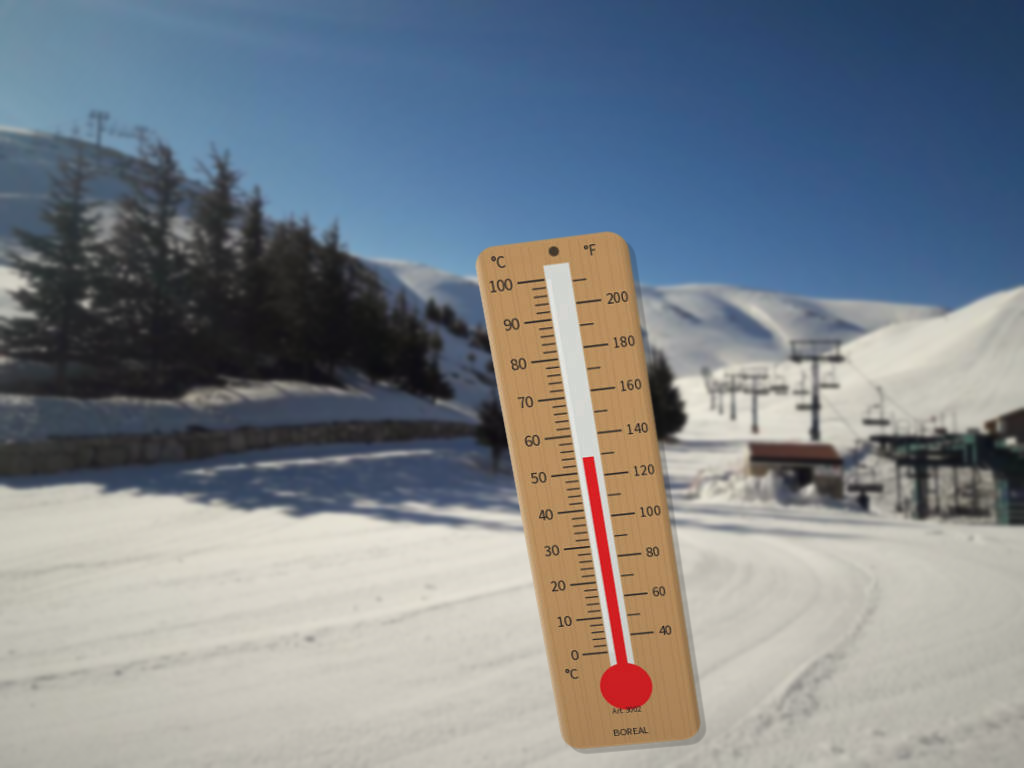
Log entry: 54°C
